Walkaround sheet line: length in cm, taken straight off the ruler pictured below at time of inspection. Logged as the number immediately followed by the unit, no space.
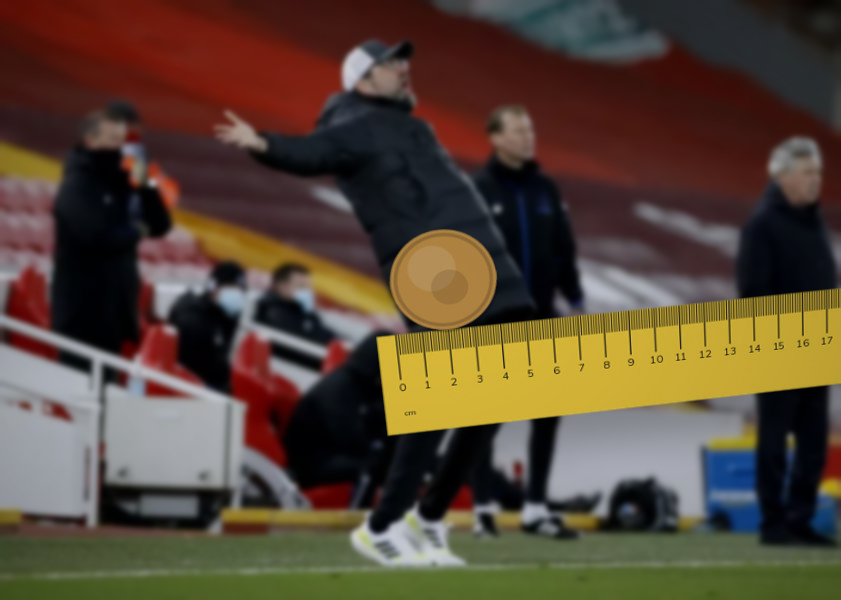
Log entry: 4cm
